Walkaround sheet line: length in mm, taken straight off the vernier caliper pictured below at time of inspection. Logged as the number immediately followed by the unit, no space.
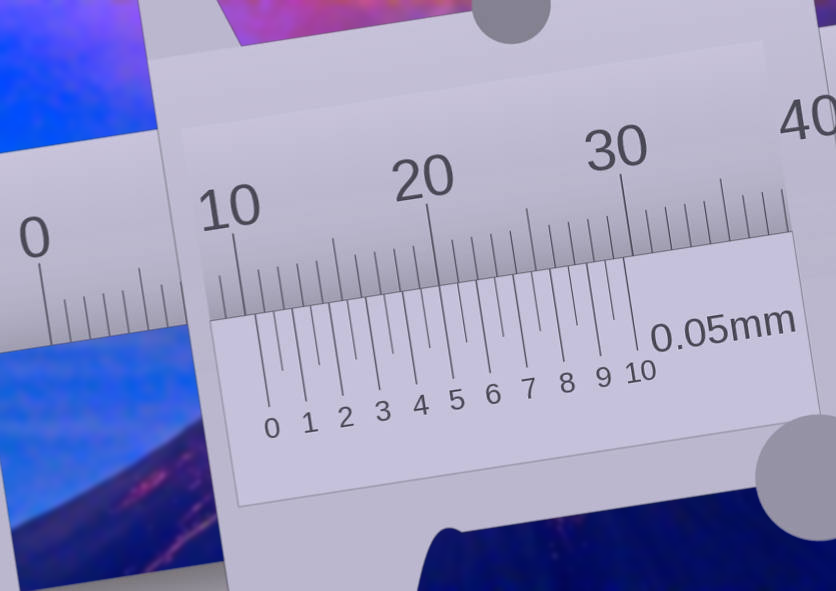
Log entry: 10.5mm
